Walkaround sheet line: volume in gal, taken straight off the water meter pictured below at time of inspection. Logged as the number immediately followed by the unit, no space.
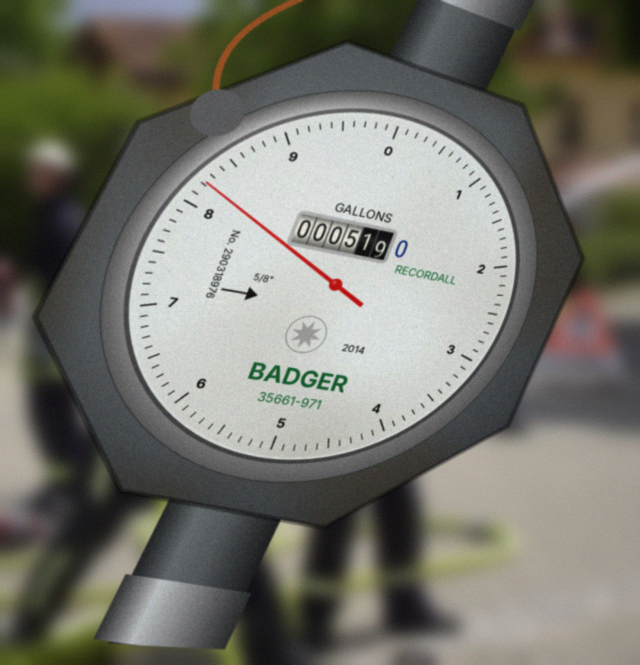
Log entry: 5188.2gal
